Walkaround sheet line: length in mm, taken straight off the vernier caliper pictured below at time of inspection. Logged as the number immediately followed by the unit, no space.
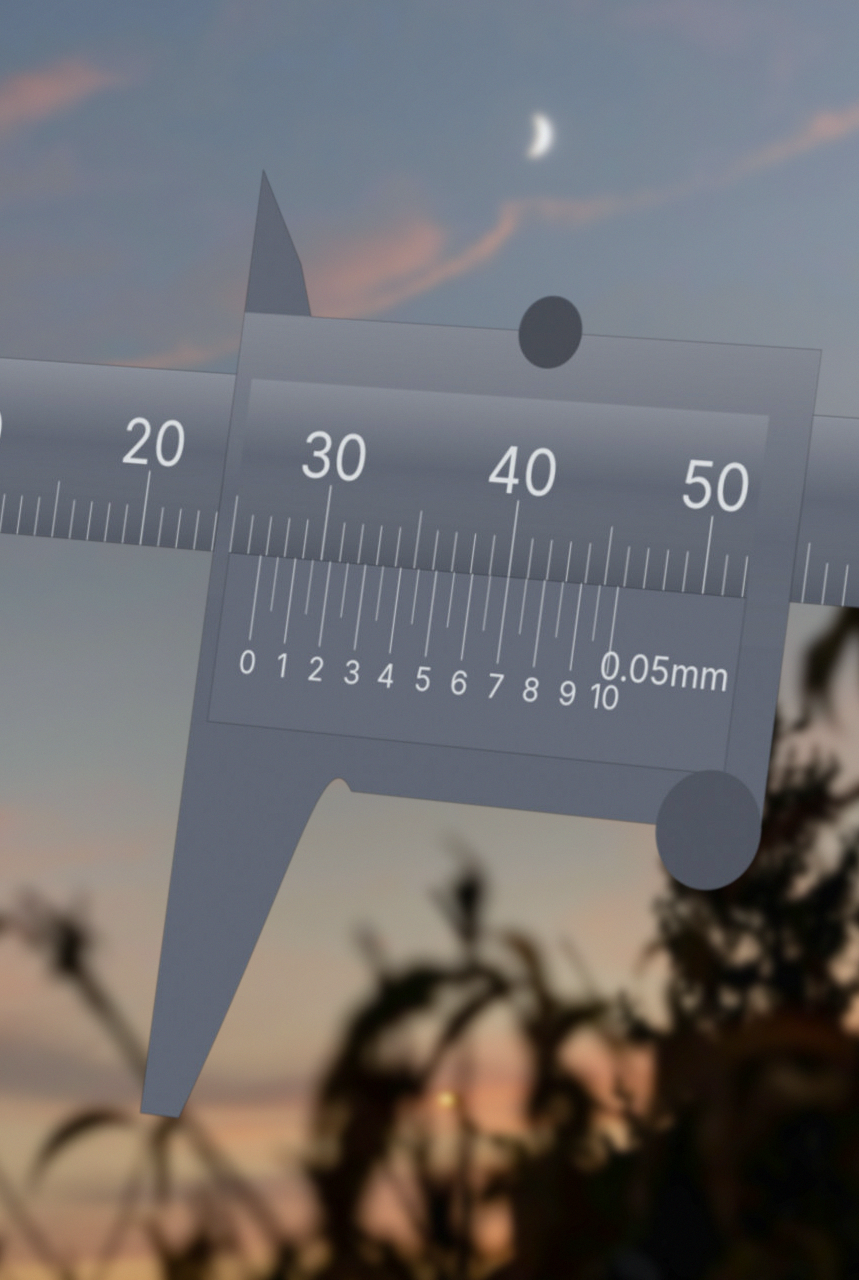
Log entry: 26.7mm
